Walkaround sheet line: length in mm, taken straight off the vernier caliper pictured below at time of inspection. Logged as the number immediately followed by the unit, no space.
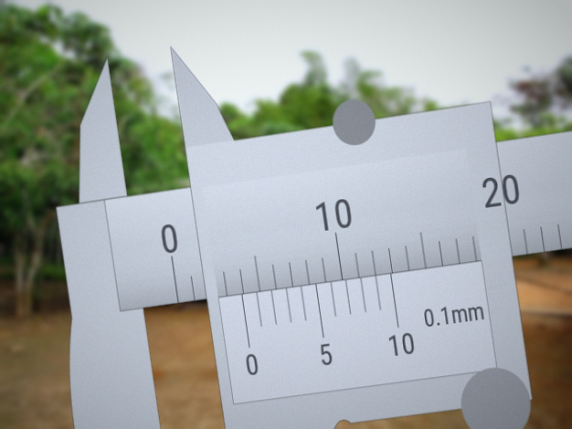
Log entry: 3.9mm
